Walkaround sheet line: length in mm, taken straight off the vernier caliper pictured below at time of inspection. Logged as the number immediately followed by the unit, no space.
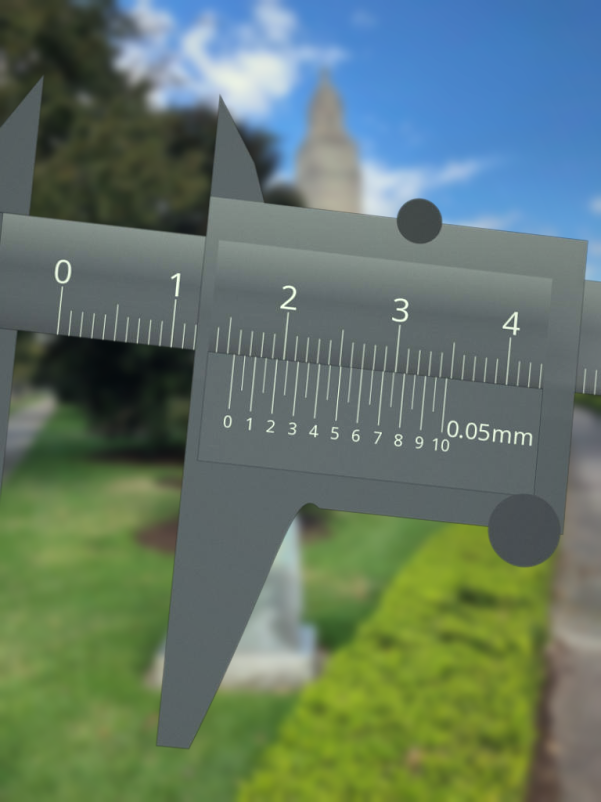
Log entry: 15.6mm
